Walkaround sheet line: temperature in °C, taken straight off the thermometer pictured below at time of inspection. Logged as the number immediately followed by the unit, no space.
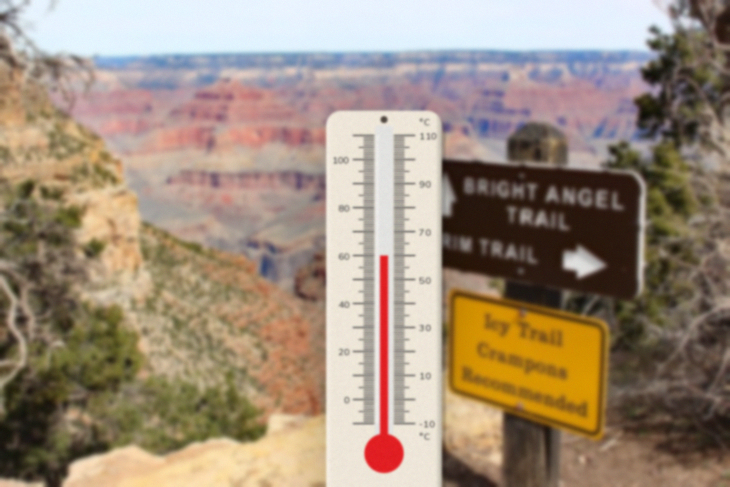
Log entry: 60°C
